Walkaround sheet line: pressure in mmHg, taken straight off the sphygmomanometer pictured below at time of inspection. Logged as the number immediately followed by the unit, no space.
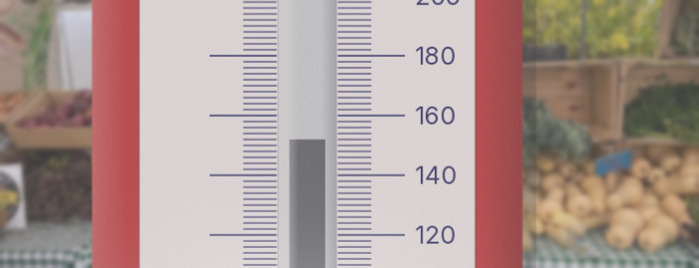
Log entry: 152mmHg
